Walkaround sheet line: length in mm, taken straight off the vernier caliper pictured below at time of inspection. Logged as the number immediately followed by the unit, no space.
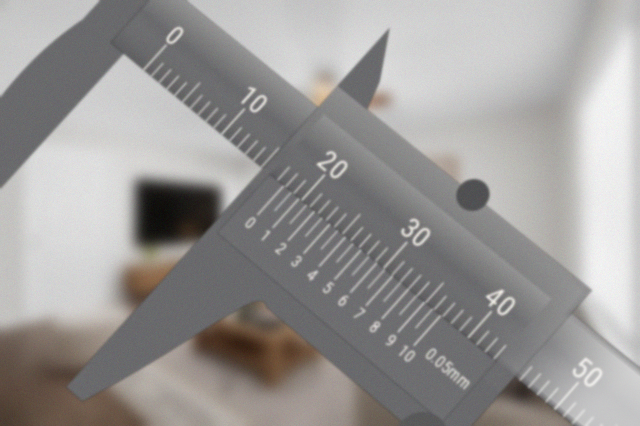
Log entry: 17.8mm
